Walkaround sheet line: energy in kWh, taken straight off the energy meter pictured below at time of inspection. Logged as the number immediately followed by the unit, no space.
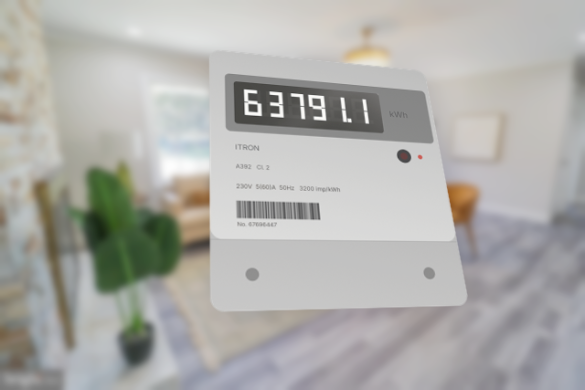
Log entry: 63791.1kWh
